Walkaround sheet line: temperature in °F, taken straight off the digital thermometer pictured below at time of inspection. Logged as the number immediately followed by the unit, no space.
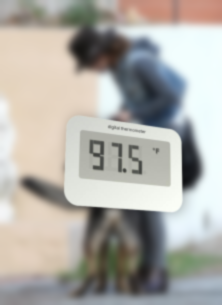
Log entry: 97.5°F
